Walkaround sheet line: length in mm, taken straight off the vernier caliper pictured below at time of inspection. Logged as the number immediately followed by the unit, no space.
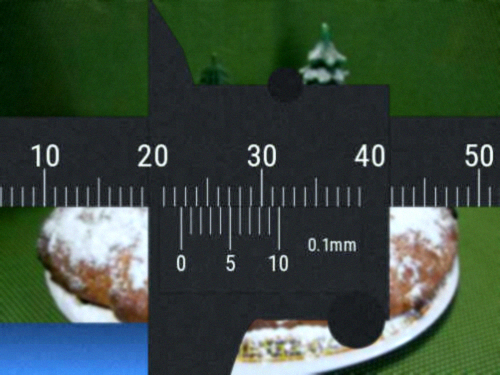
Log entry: 22.6mm
